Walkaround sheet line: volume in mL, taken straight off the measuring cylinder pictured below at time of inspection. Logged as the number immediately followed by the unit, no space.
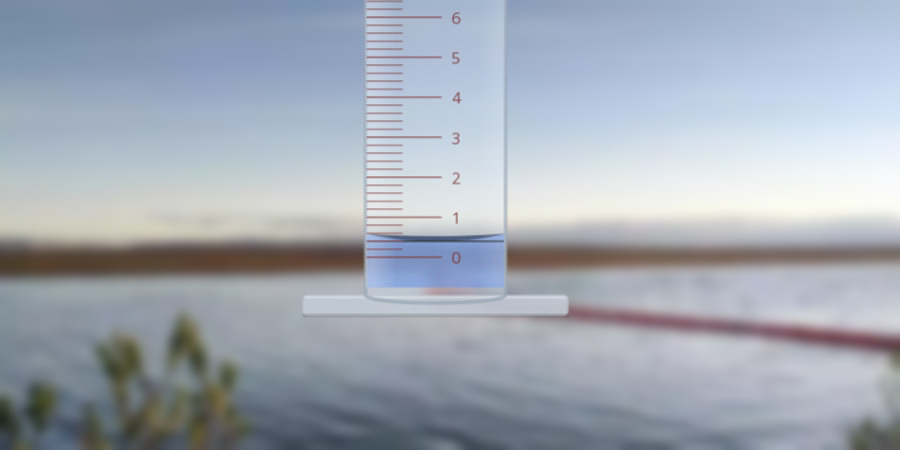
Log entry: 0.4mL
